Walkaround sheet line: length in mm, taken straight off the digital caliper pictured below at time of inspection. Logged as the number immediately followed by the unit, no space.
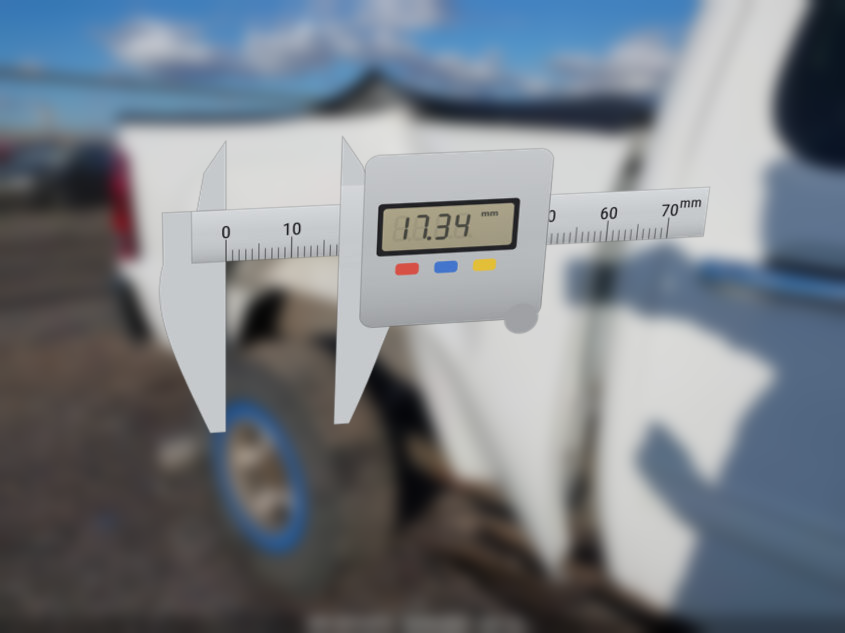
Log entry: 17.34mm
